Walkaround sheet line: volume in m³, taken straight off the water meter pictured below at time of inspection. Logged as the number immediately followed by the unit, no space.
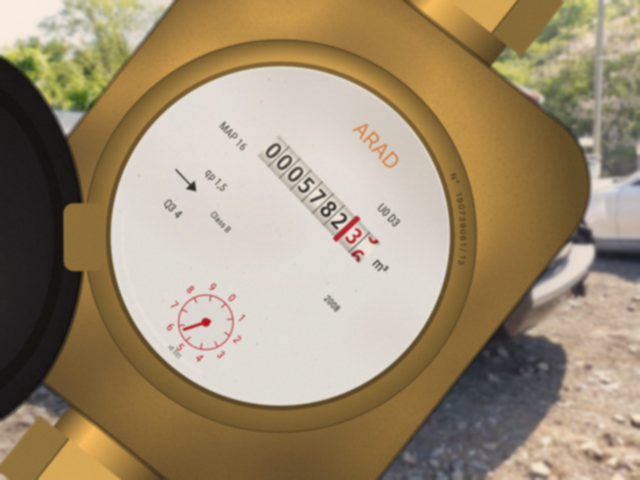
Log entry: 5782.355m³
